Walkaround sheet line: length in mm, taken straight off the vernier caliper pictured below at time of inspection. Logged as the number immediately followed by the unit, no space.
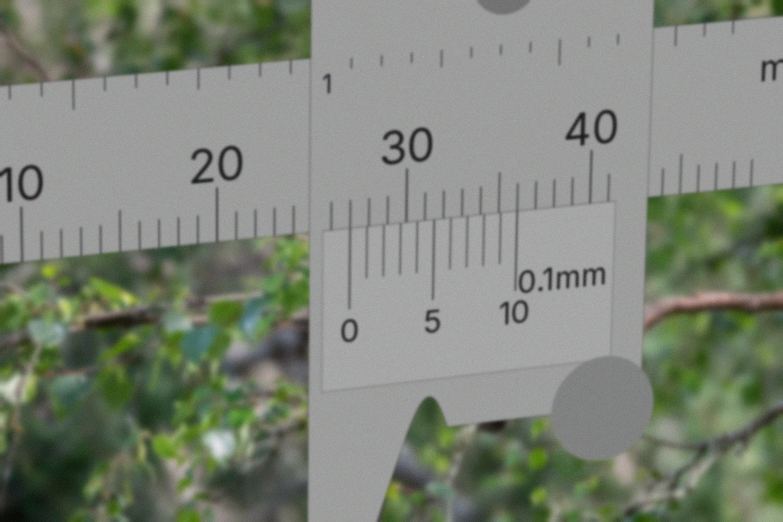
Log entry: 27.0mm
